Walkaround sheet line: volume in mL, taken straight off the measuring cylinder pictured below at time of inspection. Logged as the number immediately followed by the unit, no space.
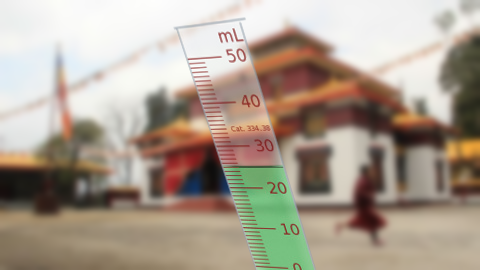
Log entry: 25mL
